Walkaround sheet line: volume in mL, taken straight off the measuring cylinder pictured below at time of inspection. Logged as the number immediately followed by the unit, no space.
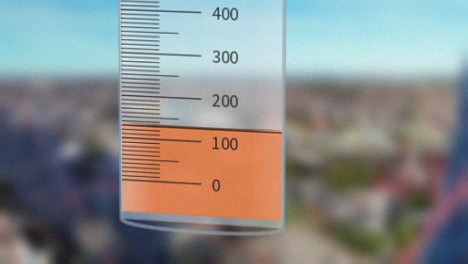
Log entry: 130mL
